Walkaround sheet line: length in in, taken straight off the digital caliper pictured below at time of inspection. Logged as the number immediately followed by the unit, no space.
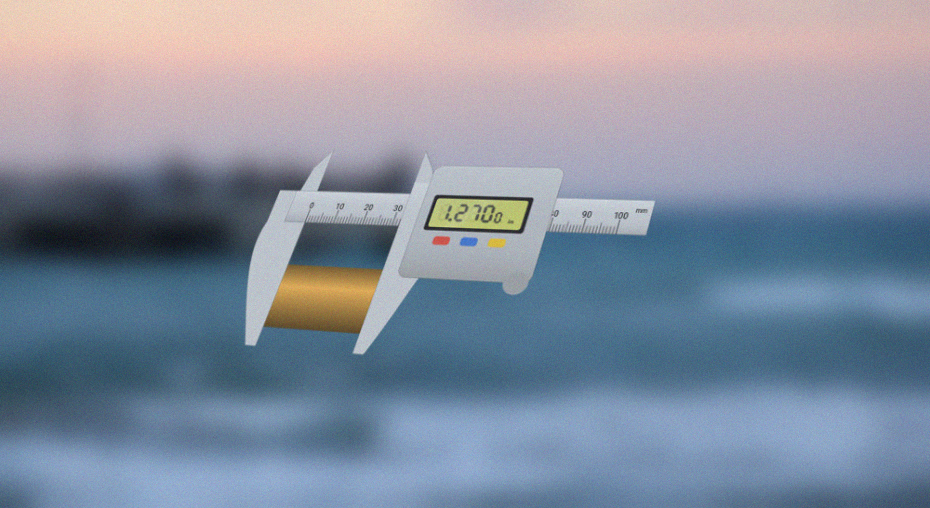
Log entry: 1.2700in
